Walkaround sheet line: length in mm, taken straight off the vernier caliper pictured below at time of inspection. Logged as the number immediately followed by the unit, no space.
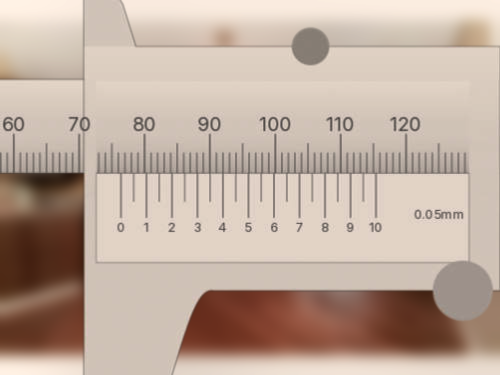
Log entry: 76.4mm
